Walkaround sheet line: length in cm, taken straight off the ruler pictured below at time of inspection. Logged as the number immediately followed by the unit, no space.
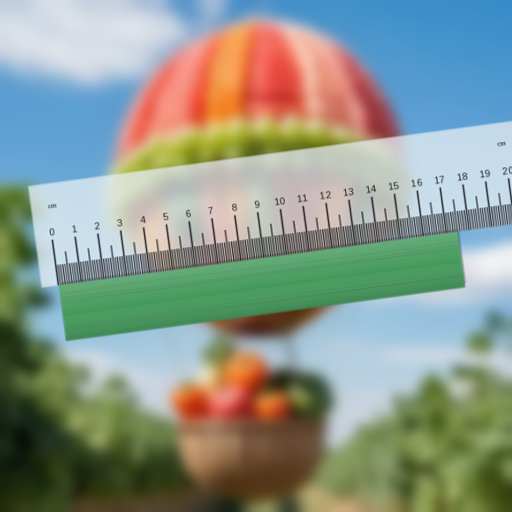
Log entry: 17.5cm
